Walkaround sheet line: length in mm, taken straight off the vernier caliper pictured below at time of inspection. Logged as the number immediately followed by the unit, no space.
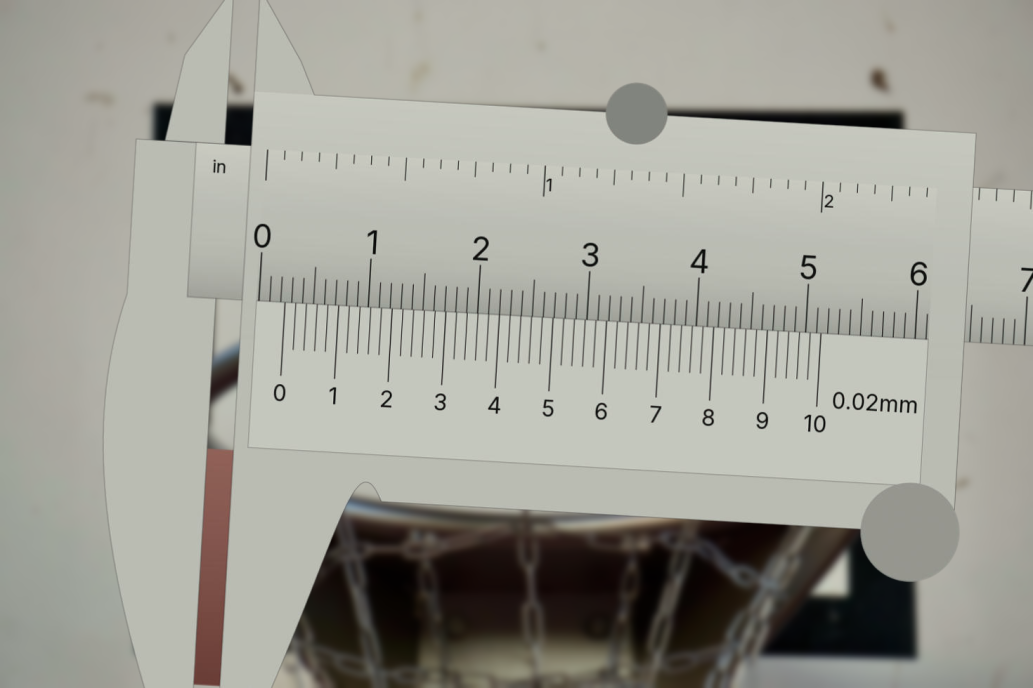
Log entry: 2.4mm
